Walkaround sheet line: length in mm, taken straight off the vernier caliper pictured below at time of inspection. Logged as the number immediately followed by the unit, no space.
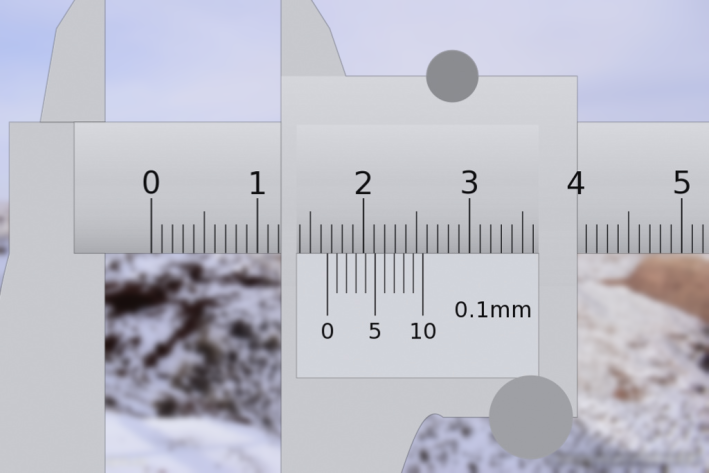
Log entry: 16.6mm
